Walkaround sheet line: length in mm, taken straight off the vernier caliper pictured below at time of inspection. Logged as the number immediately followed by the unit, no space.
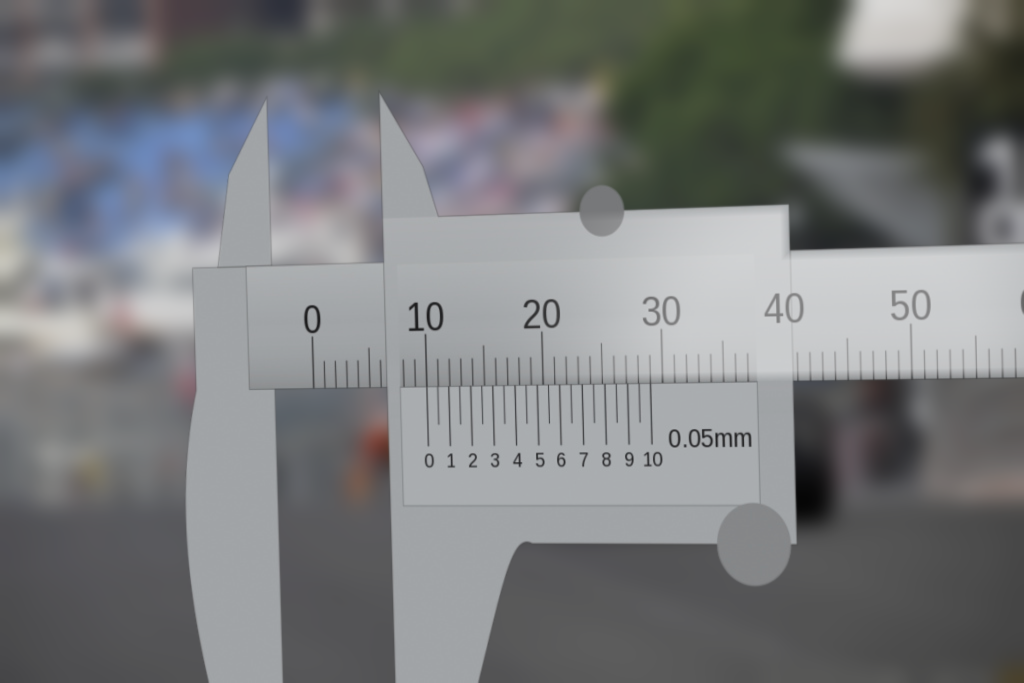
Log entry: 10.0mm
